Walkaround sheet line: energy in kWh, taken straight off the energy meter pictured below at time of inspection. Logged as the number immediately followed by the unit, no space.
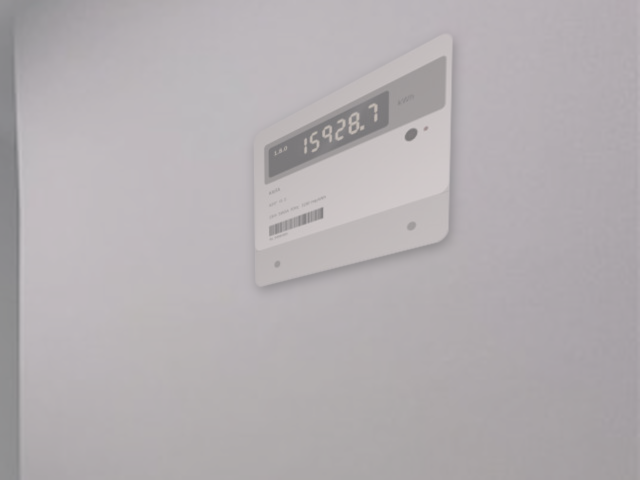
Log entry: 15928.7kWh
